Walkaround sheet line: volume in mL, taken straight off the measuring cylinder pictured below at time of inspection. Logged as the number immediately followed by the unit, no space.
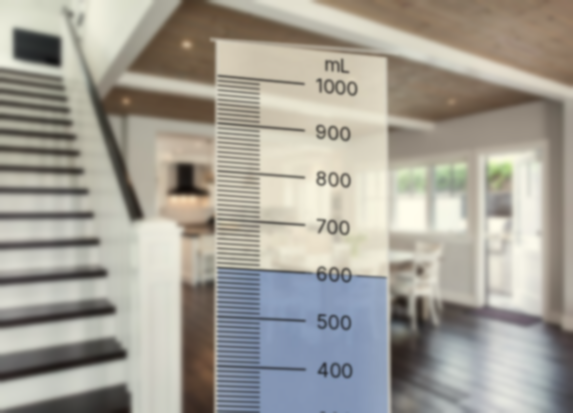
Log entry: 600mL
